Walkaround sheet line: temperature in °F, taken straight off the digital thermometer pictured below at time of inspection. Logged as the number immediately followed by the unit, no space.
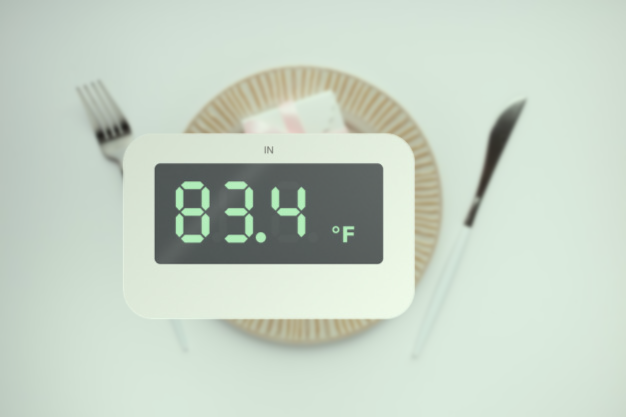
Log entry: 83.4°F
